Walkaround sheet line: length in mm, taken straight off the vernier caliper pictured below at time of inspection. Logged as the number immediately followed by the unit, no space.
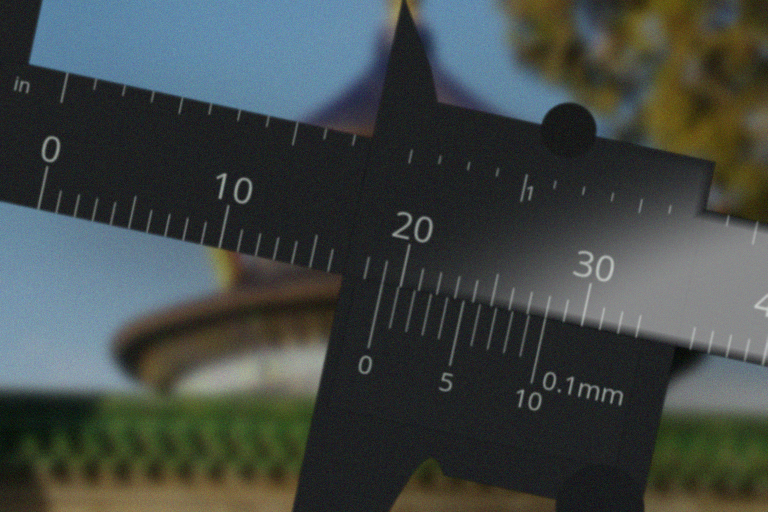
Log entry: 19.0mm
